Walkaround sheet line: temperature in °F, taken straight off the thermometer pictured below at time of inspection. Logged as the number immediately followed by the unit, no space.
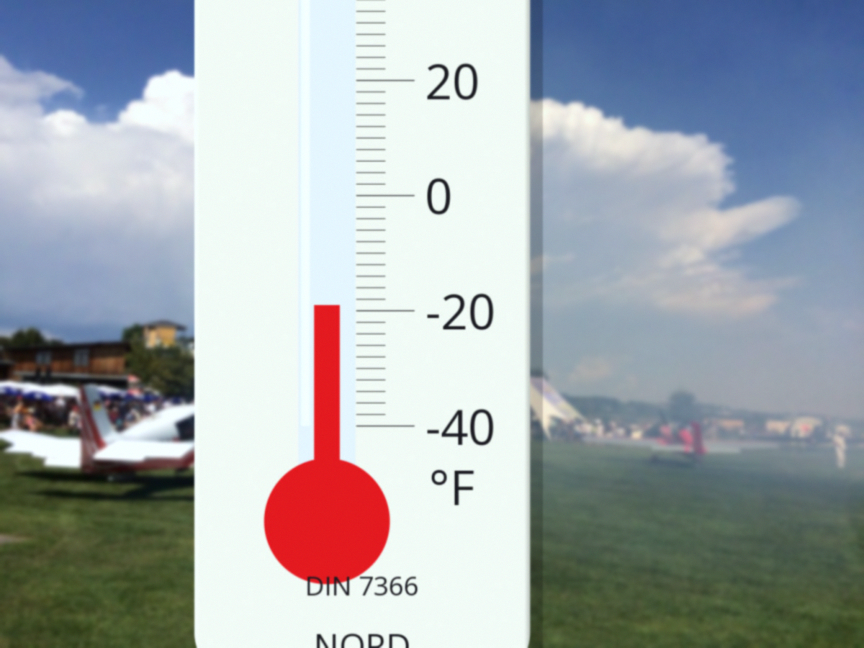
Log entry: -19°F
